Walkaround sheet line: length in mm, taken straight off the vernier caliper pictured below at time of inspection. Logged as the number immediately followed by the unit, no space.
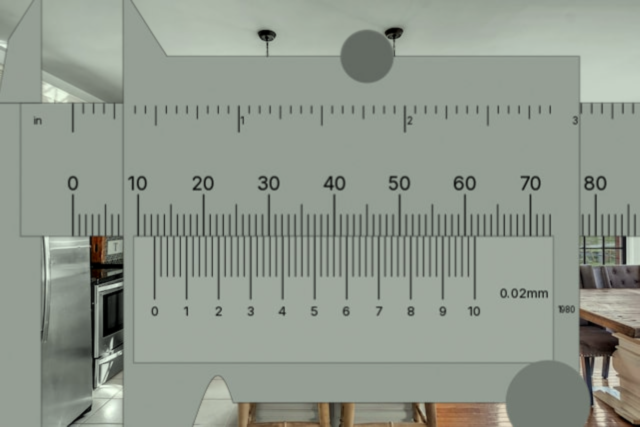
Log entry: 12.5mm
